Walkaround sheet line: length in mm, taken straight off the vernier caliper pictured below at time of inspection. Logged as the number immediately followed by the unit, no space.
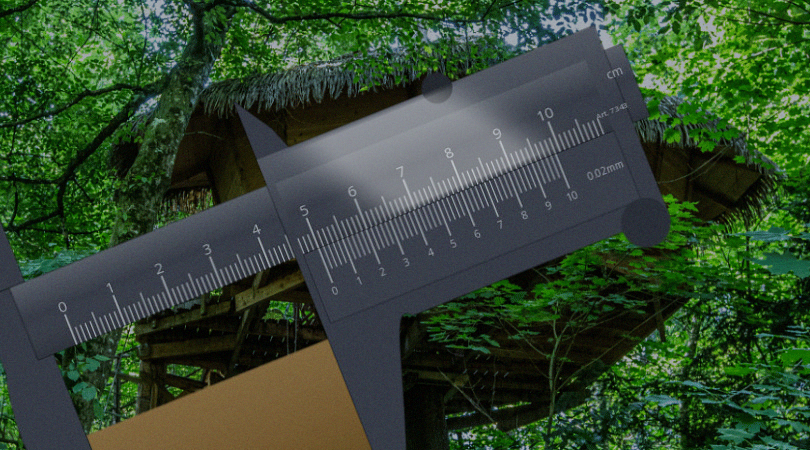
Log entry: 50.0mm
